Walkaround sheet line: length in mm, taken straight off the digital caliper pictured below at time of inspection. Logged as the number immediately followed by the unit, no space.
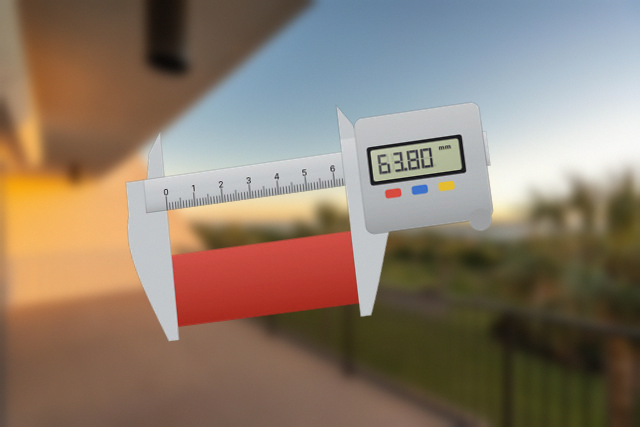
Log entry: 63.80mm
